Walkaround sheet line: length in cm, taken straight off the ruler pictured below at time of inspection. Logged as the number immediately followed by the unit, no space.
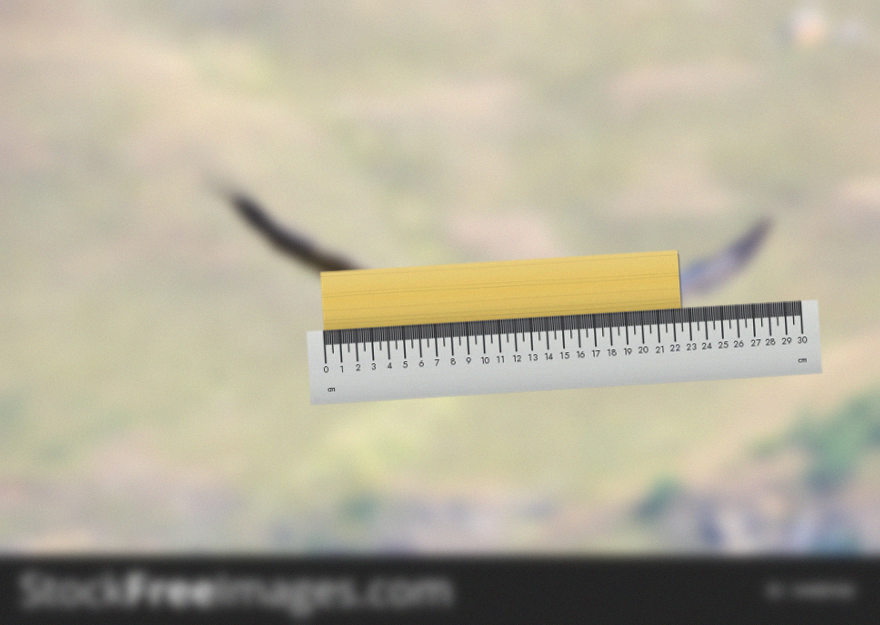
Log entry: 22.5cm
